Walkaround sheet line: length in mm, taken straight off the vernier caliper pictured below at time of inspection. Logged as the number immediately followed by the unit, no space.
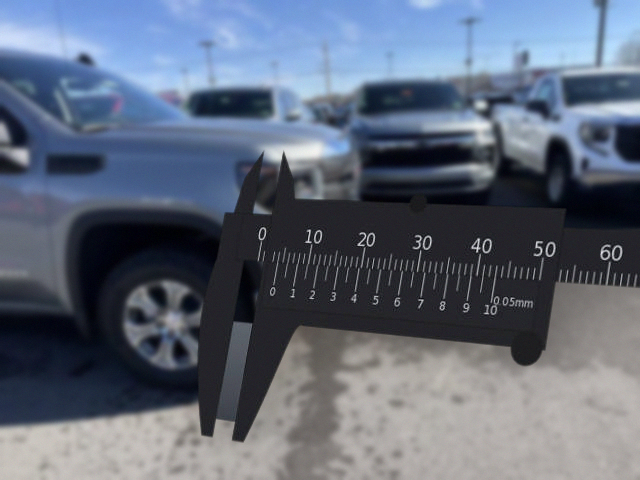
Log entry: 4.0mm
